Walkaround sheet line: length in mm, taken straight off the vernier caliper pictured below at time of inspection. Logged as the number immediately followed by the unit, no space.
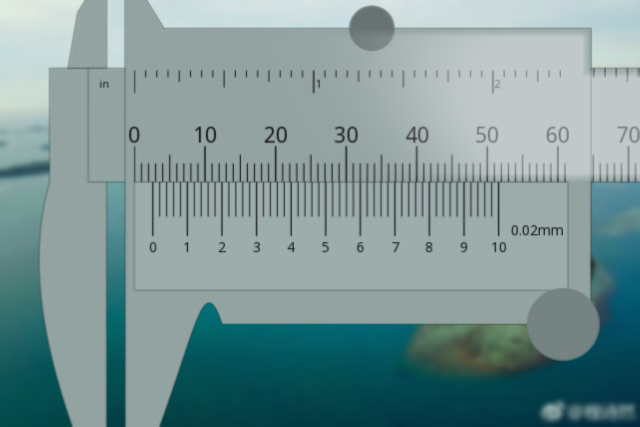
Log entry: 2.6mm
